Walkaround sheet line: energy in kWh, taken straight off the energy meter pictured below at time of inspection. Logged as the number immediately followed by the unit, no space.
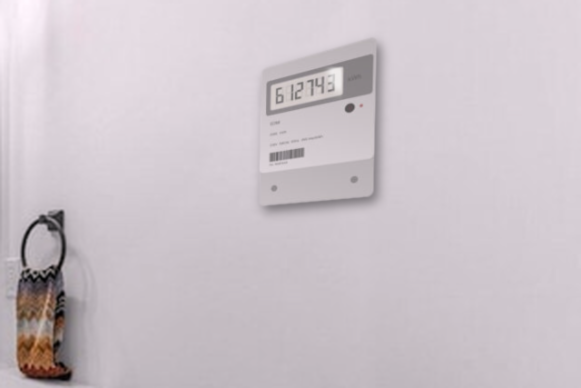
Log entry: 612743kWh
